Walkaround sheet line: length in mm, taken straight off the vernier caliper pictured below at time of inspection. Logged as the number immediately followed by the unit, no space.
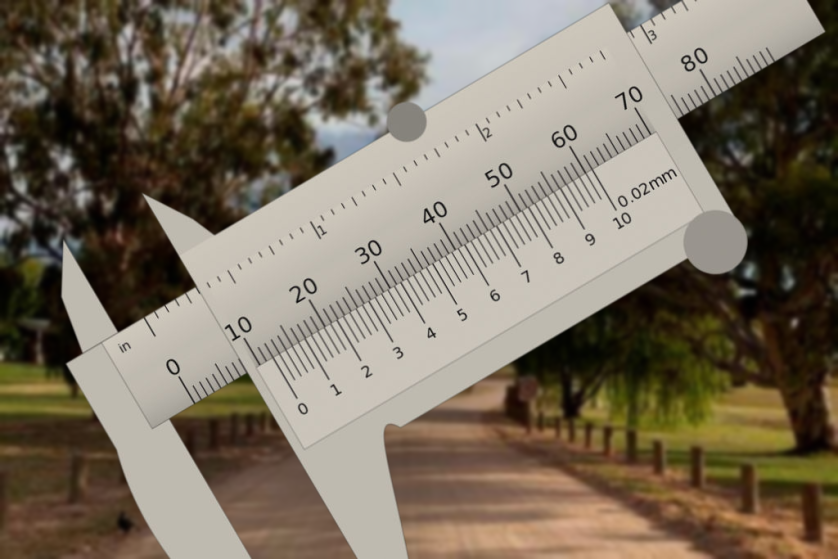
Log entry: 12.0mm
